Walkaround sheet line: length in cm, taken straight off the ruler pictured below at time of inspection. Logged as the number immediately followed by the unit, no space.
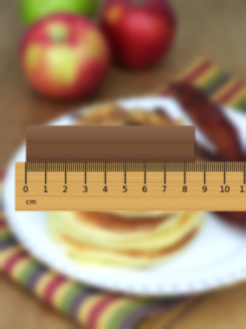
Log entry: 8.5cm
